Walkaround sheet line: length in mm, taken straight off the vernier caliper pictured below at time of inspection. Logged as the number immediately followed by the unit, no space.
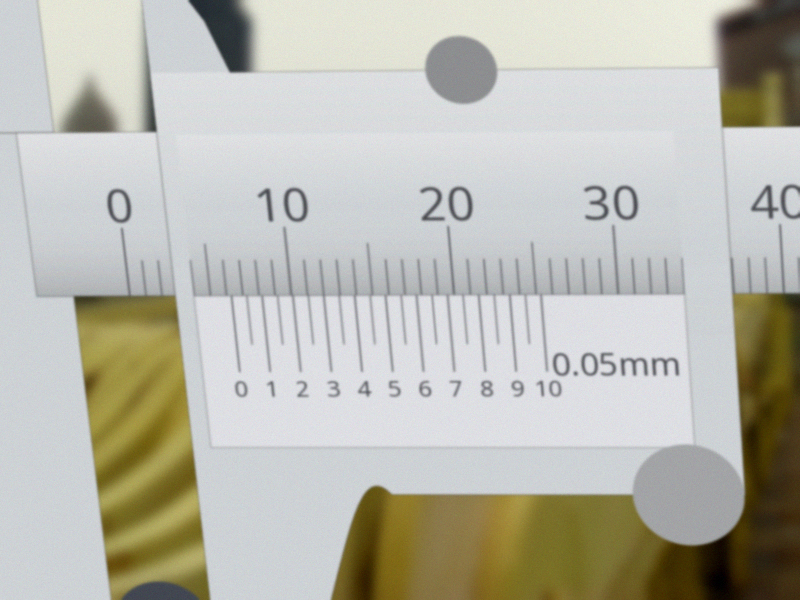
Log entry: 6.3mm
